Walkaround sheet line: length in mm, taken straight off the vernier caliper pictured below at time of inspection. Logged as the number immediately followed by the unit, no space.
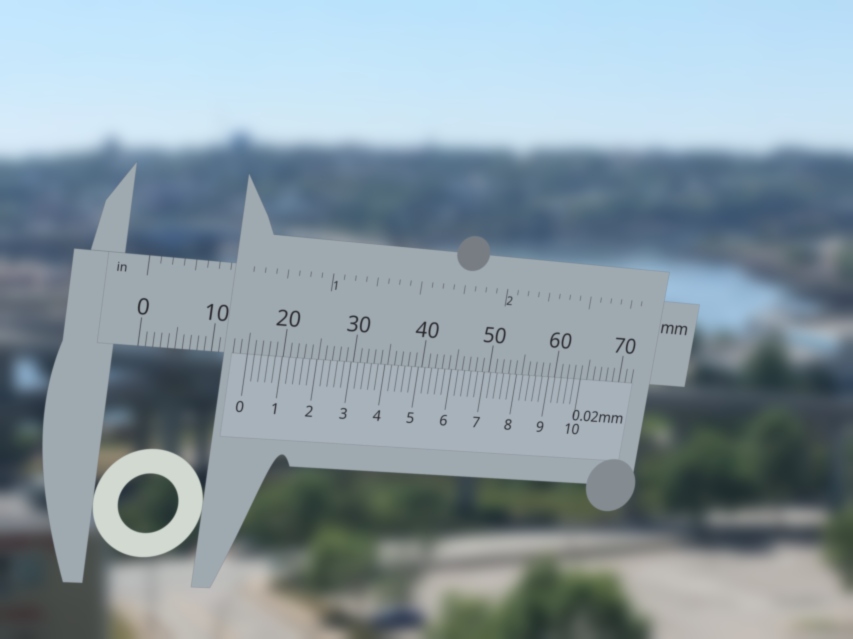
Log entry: 15.0mm
